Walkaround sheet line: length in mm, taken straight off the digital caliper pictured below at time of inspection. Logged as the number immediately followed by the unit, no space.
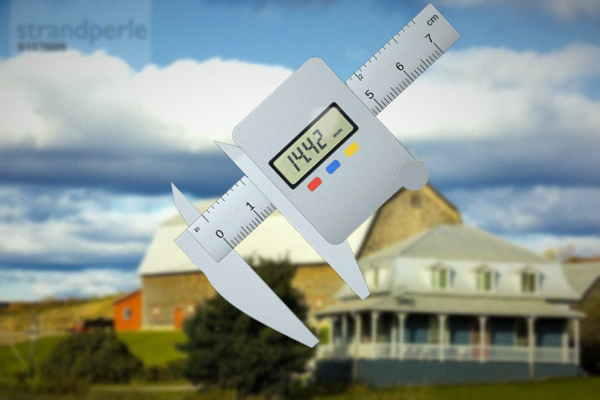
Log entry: 14.42mm
